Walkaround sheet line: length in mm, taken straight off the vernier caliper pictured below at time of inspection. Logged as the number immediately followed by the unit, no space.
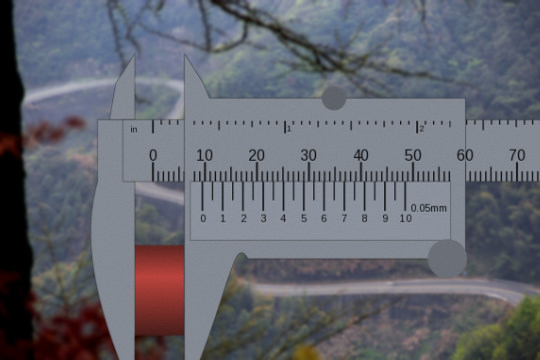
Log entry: 9.5mm
